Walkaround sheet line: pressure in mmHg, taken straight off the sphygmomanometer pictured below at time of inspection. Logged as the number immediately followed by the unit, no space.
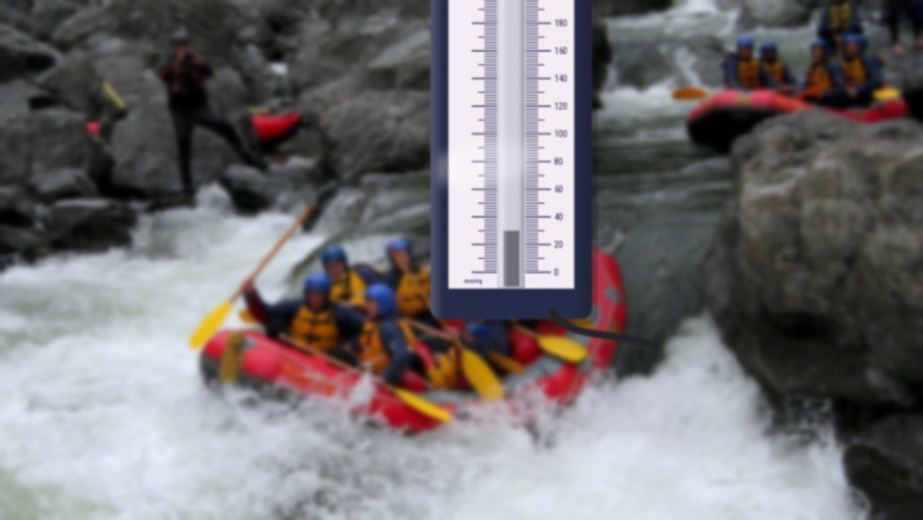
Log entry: 30mmHg
